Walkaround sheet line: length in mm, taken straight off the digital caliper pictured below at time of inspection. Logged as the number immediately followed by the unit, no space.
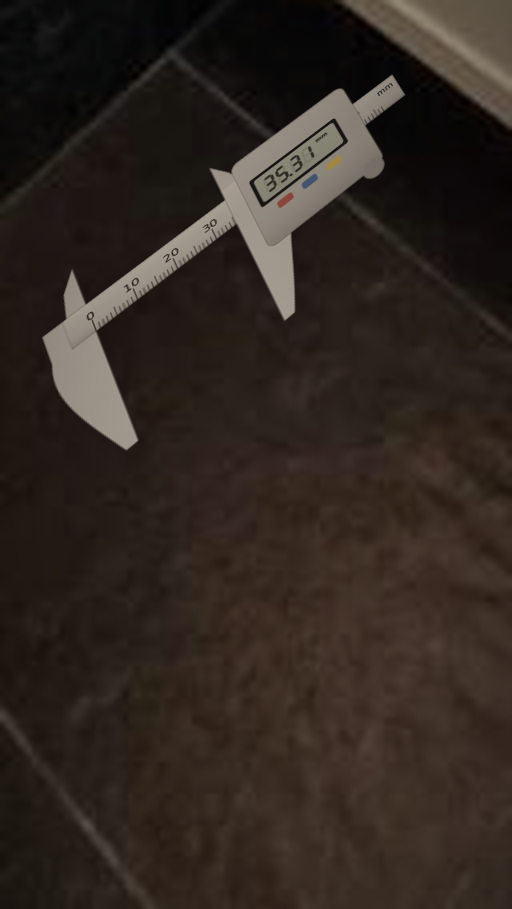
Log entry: 35.31mm
